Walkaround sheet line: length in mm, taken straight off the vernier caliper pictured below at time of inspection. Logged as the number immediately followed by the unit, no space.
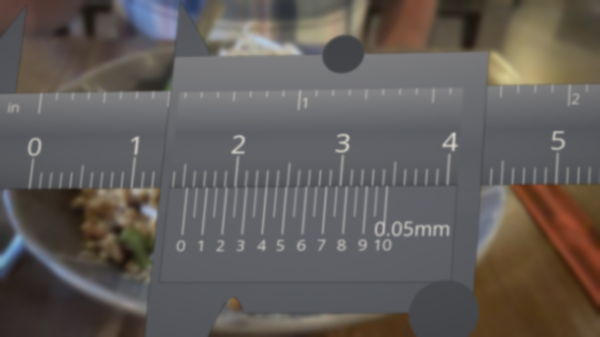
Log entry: 15.4mm
